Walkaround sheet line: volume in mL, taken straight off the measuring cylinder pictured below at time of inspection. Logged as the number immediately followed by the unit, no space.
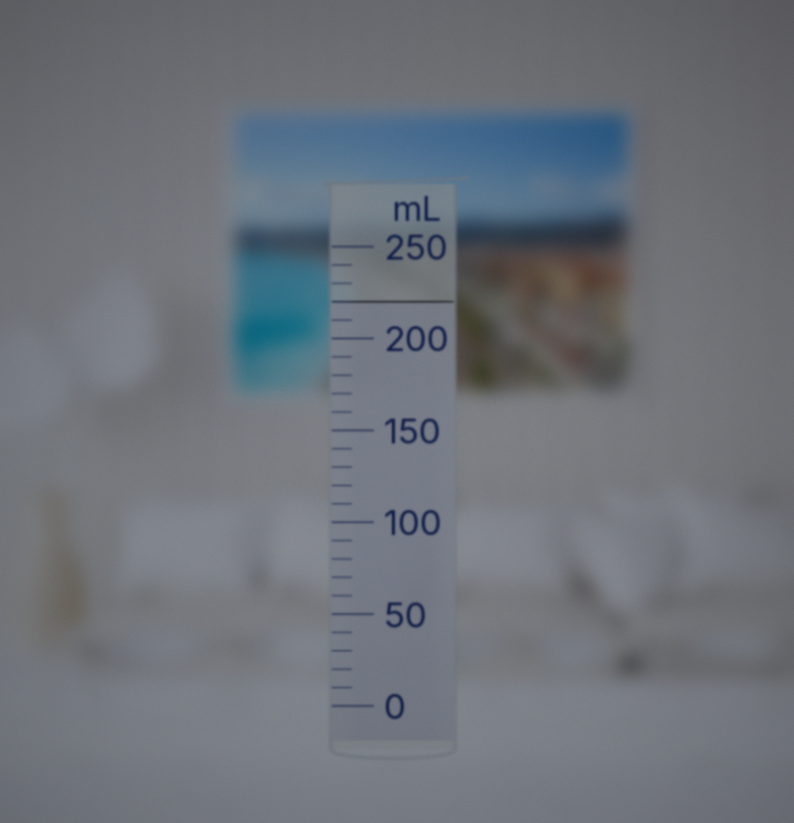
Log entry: 220mL
